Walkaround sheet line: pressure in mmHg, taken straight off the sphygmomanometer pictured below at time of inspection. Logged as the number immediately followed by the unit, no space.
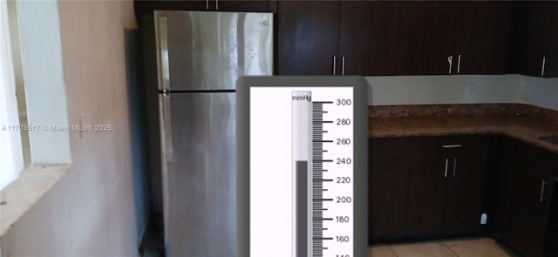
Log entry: 240mmHg
